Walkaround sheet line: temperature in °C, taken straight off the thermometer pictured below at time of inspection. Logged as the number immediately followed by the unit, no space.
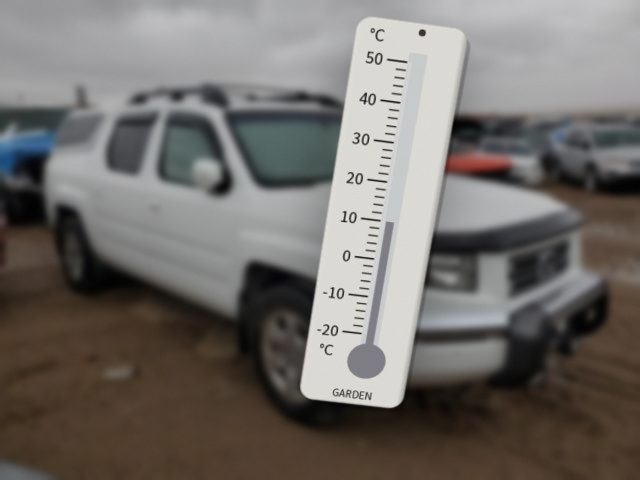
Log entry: 10°C
